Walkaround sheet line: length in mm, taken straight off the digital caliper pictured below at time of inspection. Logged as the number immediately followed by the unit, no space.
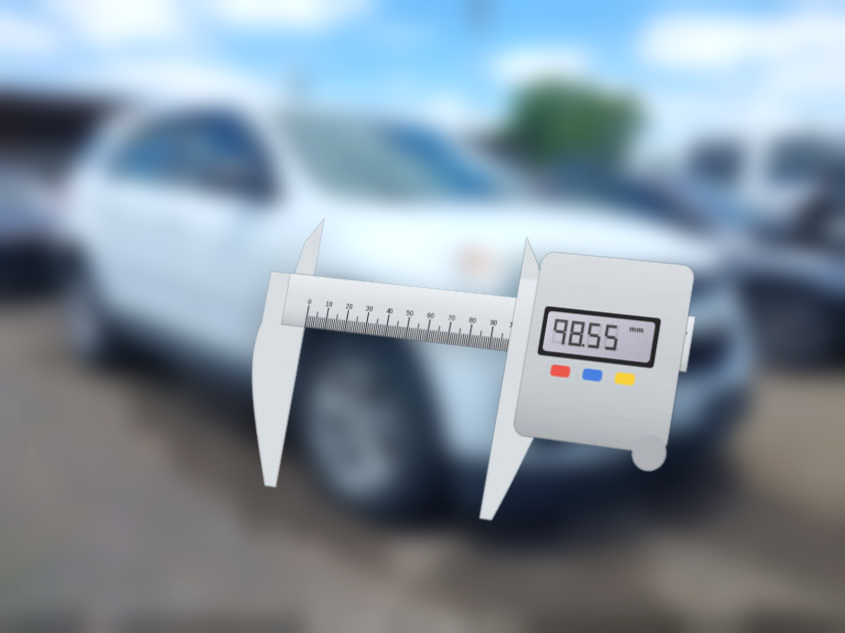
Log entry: 98.55mm
